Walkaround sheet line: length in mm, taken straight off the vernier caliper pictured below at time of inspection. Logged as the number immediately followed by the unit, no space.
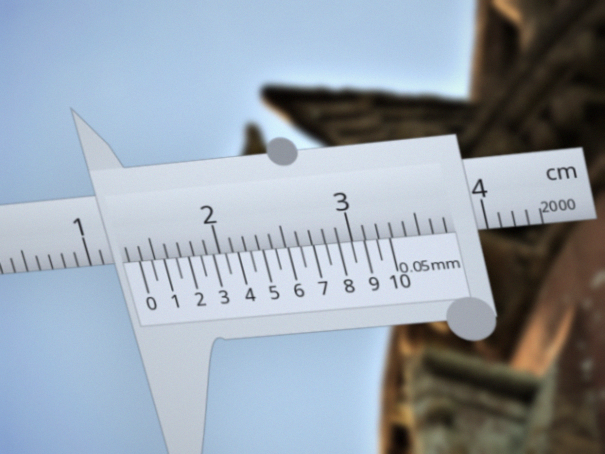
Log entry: 13.8mm
